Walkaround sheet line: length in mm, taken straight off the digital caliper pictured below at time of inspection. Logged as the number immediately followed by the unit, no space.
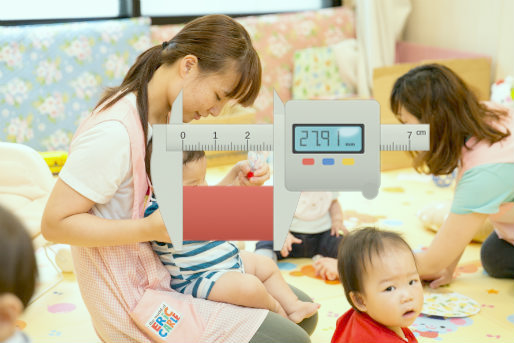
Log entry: 27.91mm
